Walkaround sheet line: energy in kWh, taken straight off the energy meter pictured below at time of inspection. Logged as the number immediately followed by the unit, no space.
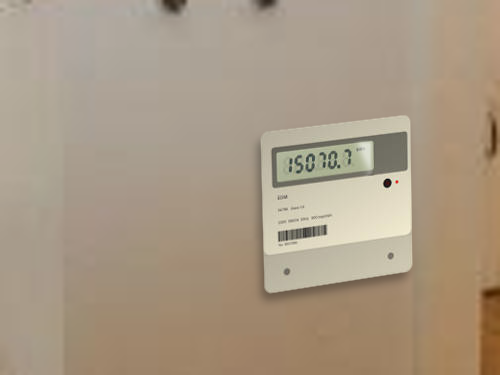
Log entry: 15070.7kWh
